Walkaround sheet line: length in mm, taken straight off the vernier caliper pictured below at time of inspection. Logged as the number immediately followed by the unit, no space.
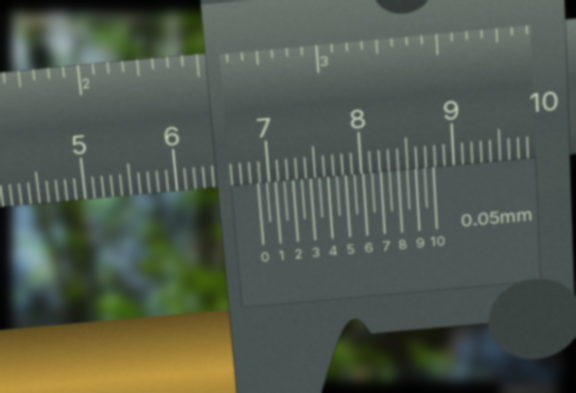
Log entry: 68.8mm
